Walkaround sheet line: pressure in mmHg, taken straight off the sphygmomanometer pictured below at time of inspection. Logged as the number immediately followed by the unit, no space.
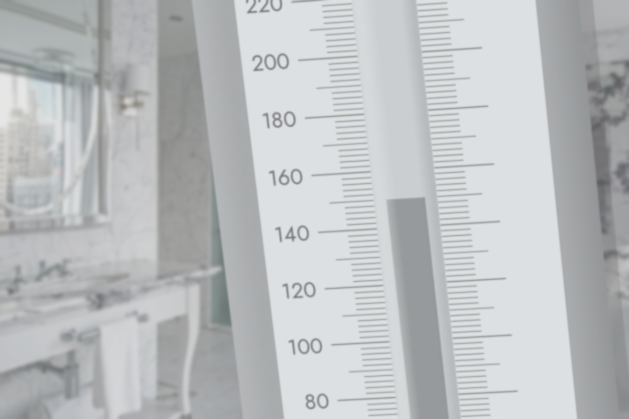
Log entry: 150mmHg
